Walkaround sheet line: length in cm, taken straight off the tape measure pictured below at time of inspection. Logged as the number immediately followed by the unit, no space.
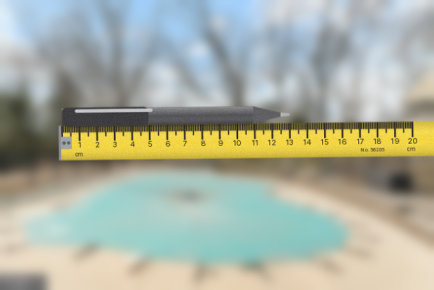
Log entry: 13cm
